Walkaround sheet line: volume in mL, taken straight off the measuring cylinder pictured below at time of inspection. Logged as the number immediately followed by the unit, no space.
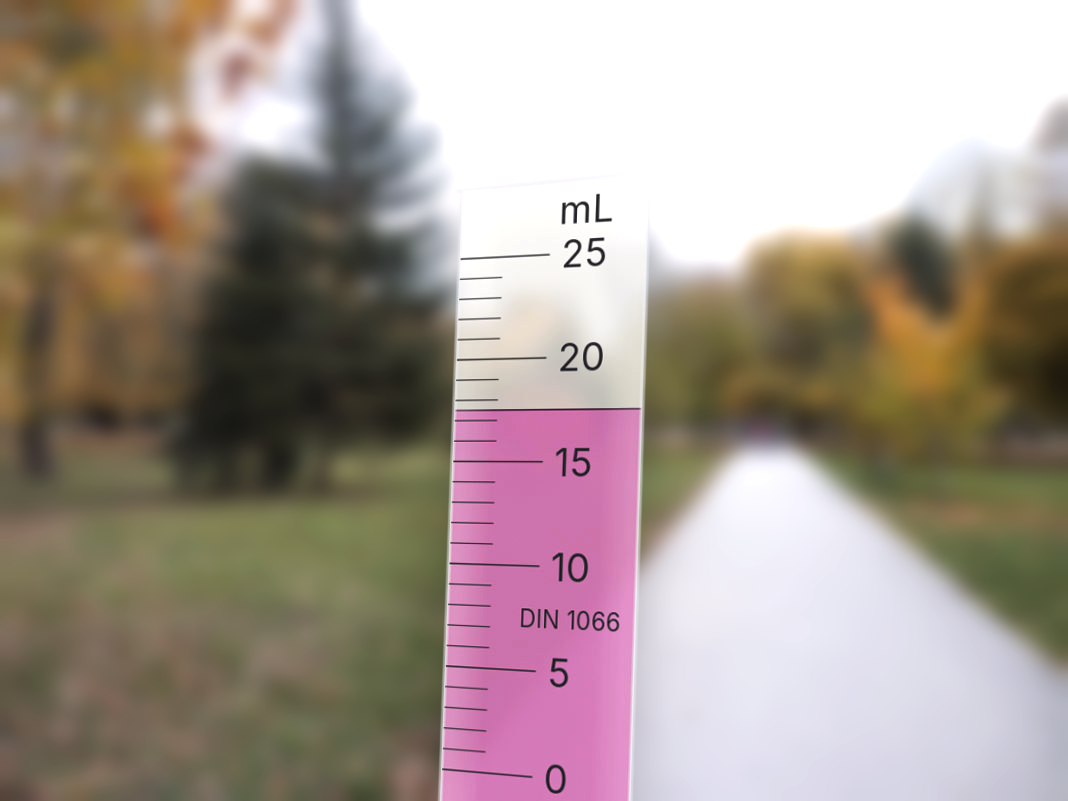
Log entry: 17.5mL
